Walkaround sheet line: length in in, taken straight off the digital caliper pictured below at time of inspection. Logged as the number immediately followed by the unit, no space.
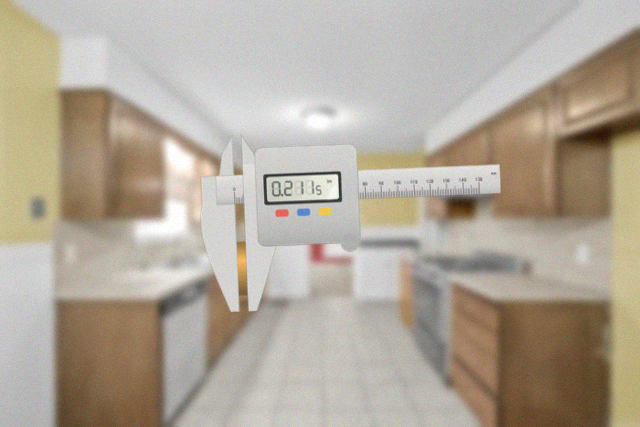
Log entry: 0.2115in
